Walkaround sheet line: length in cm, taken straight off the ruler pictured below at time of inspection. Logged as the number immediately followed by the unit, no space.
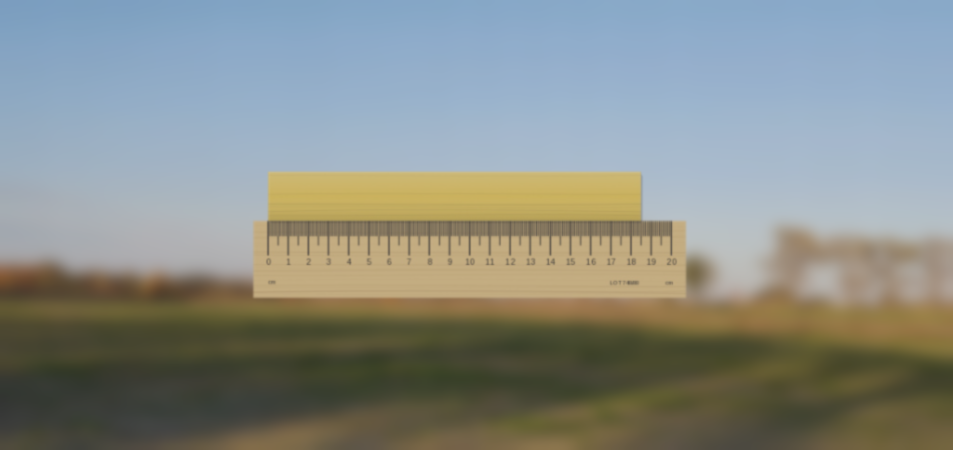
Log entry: 18.5cm
